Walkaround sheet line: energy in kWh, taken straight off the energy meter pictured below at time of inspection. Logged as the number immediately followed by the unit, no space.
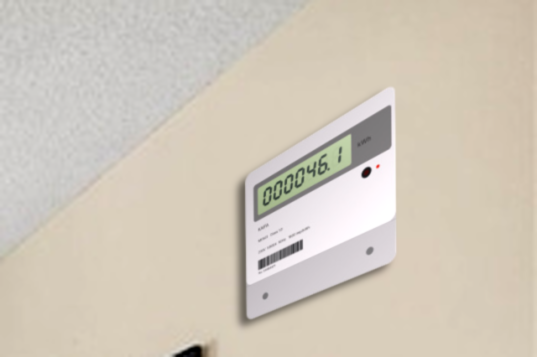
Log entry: 46.1kWh
